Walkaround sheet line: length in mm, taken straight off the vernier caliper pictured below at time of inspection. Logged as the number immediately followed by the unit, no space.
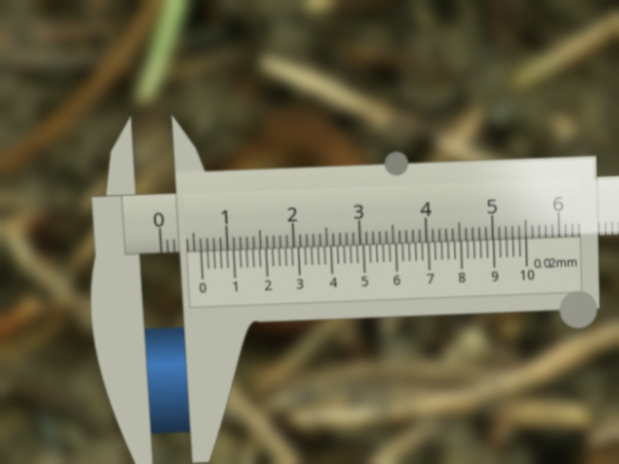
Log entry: 6.0mm
